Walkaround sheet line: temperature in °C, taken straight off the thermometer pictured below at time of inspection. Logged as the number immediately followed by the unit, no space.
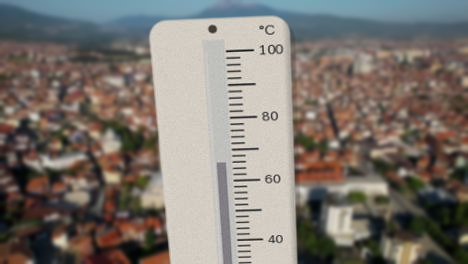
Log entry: 66°C
